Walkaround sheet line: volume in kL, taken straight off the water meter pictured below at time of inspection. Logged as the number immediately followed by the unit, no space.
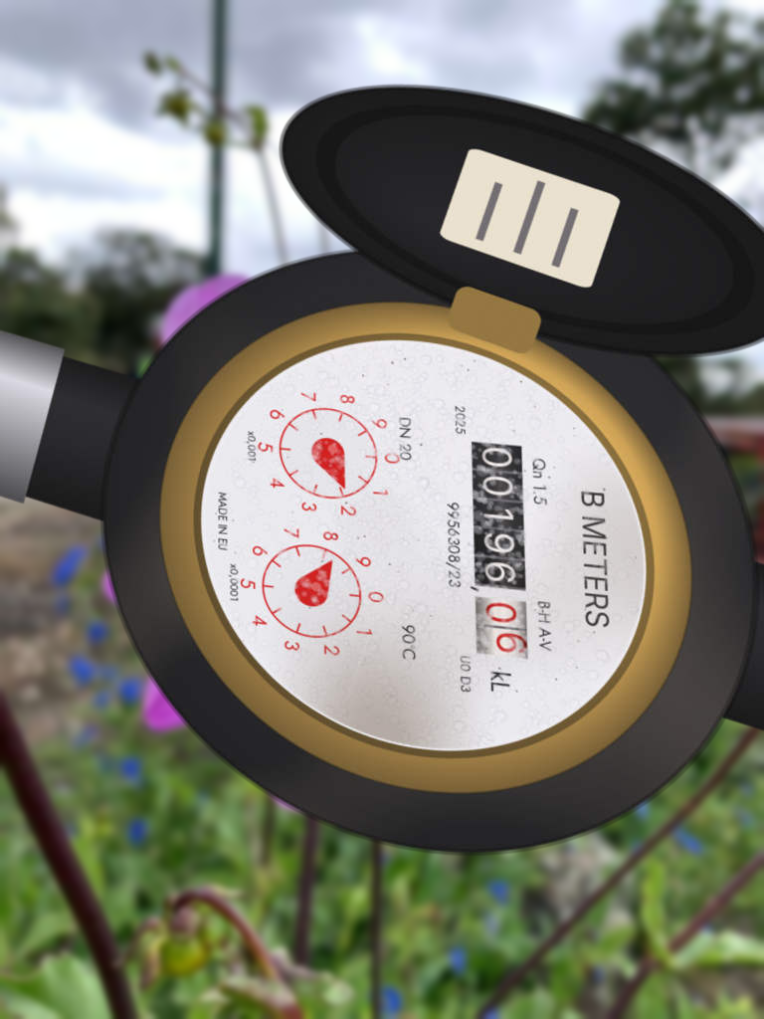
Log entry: 196.0618kL
